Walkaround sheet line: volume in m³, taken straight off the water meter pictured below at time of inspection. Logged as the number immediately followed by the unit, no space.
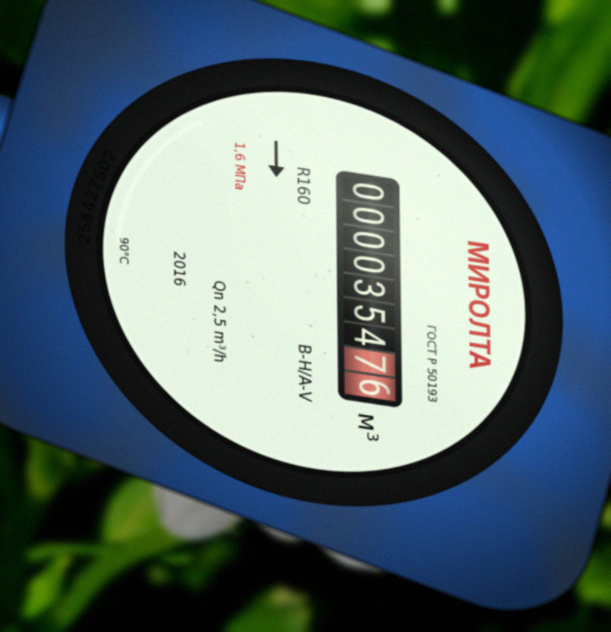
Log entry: 354.76m³
